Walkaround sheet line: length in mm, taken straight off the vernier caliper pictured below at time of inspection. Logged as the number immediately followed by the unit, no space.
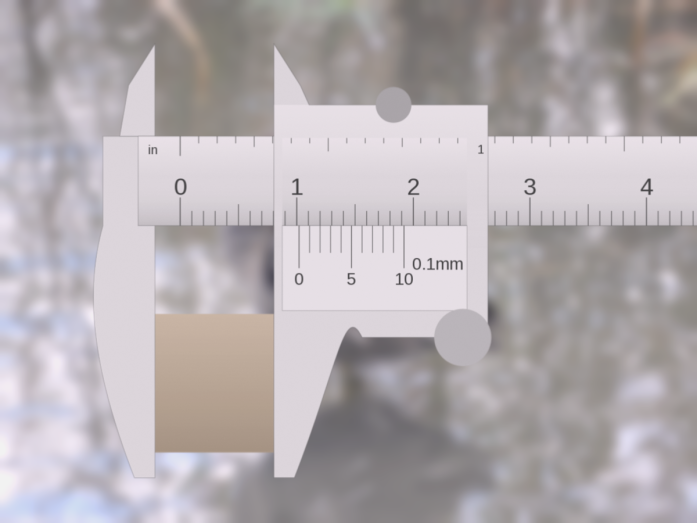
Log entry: 10.2mm
